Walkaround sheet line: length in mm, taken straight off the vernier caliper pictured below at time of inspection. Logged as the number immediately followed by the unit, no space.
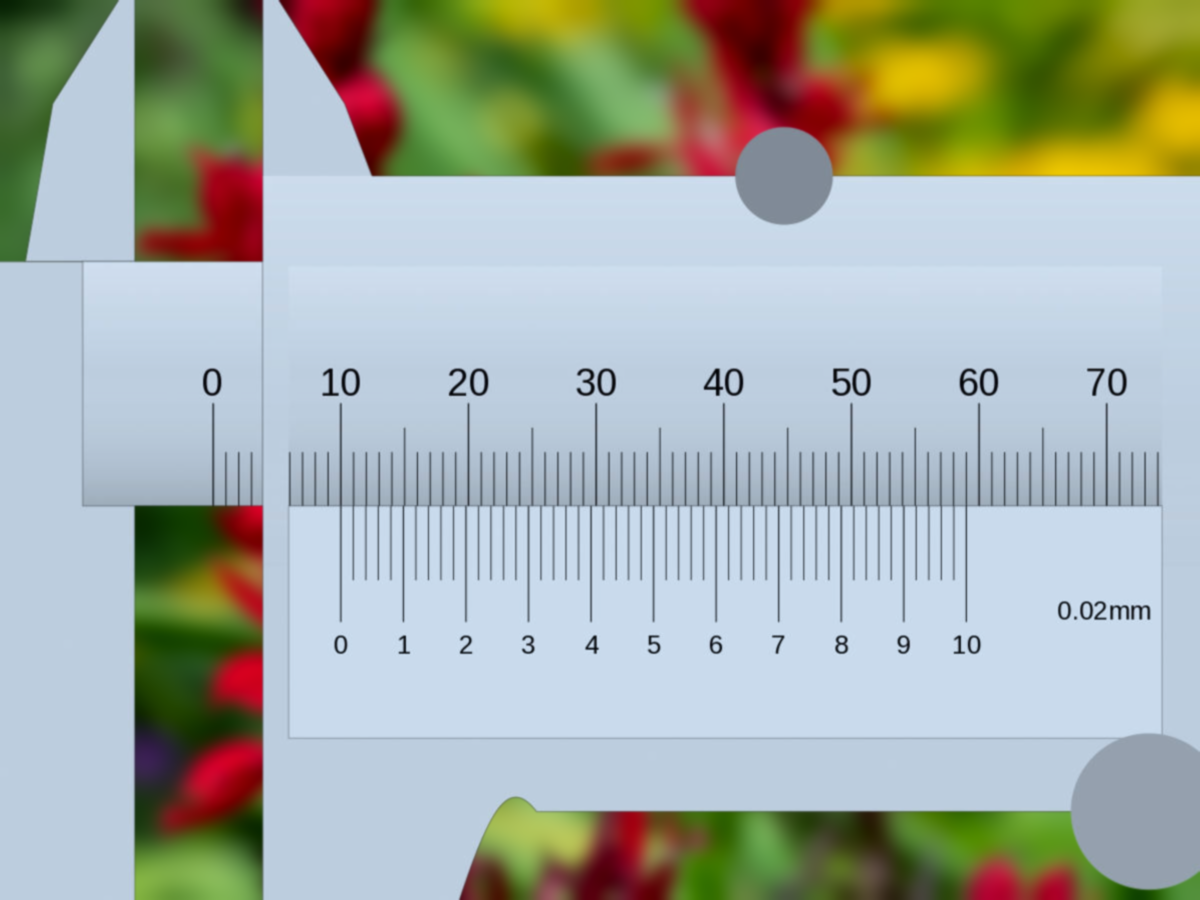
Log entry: 10.0mm
